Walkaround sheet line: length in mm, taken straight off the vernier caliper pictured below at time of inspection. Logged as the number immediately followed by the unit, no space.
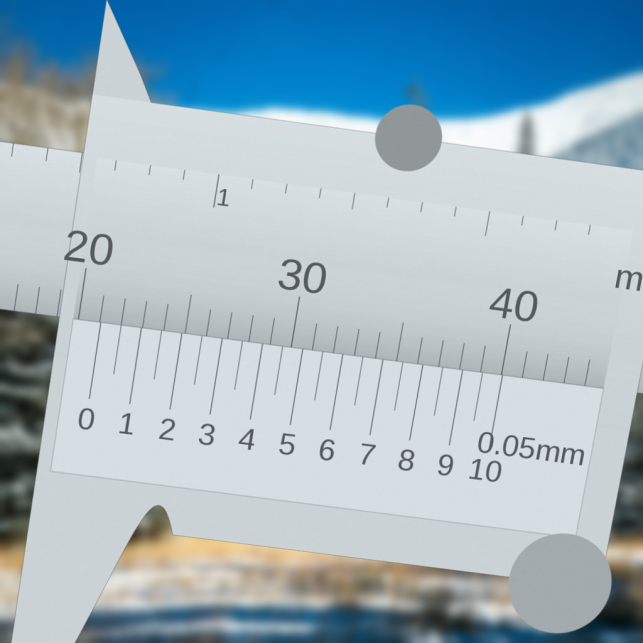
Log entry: 21.05mm
